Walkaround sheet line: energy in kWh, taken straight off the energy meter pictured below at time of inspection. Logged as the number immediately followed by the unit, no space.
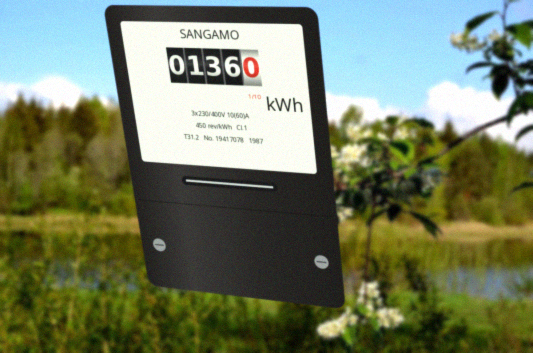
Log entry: 136.0kWh
